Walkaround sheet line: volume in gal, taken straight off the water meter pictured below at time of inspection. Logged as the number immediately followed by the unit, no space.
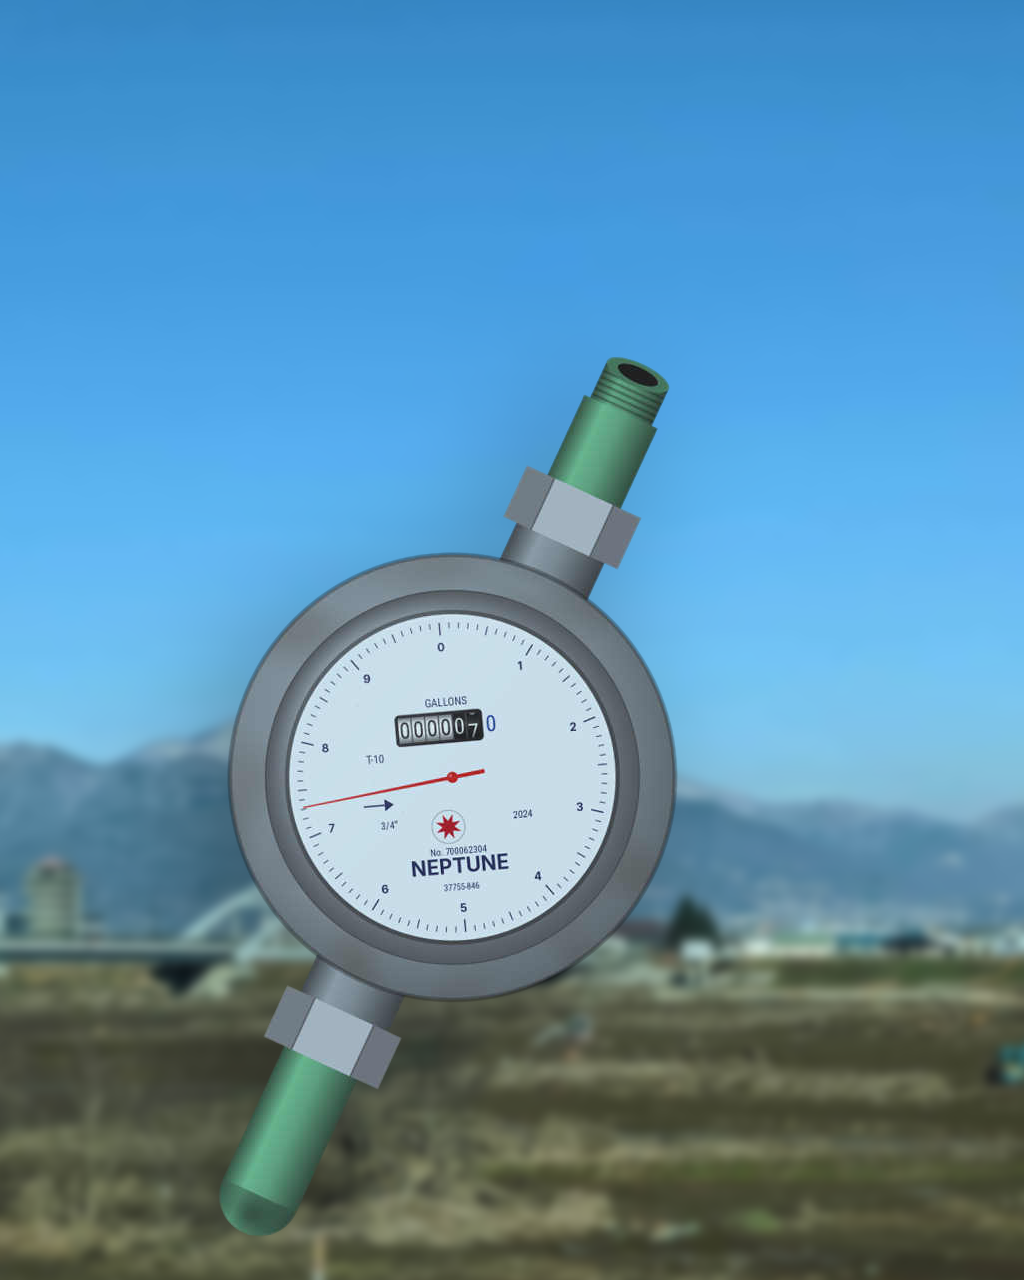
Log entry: 67.3gal
